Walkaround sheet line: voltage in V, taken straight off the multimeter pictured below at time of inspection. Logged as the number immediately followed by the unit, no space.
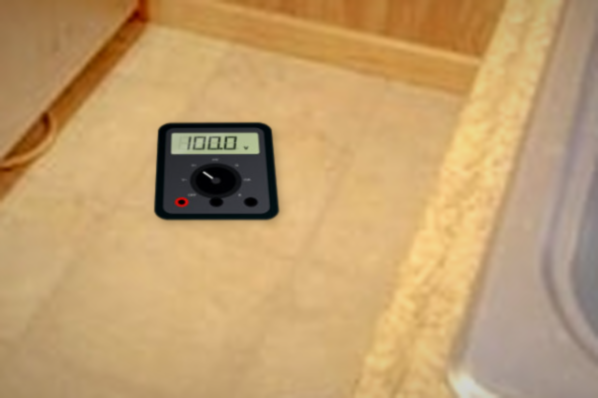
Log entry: 100.0V
